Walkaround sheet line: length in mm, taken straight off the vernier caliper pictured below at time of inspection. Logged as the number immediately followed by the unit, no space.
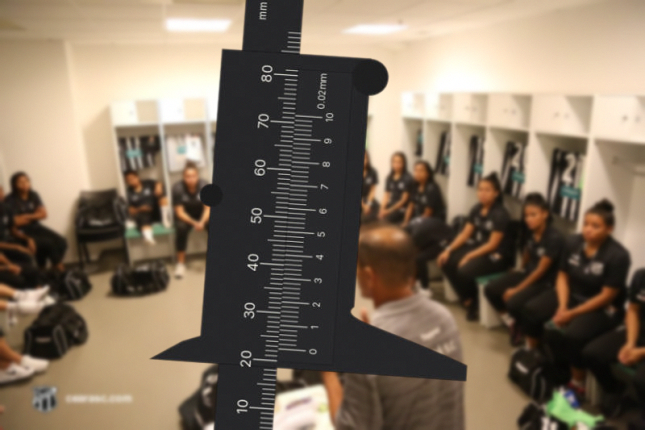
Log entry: 22.5mm
